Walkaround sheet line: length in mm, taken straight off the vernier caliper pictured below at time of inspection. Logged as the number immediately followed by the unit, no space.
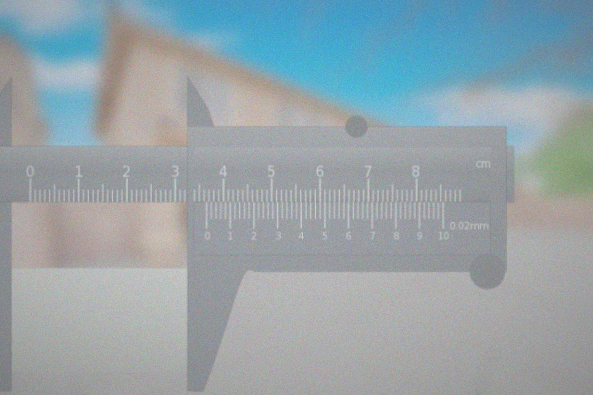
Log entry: 36.5mm
